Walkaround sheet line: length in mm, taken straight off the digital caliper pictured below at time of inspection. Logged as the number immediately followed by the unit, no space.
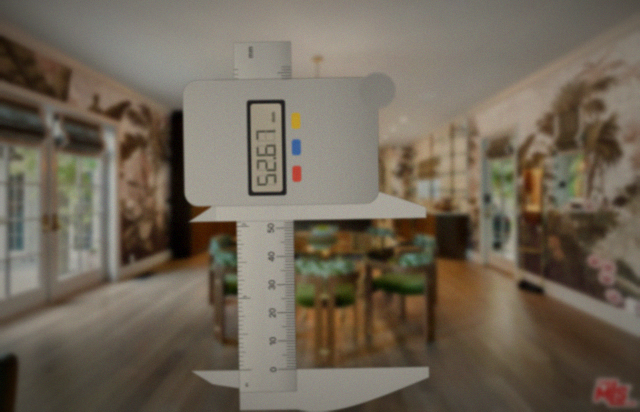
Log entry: 52.67mm
